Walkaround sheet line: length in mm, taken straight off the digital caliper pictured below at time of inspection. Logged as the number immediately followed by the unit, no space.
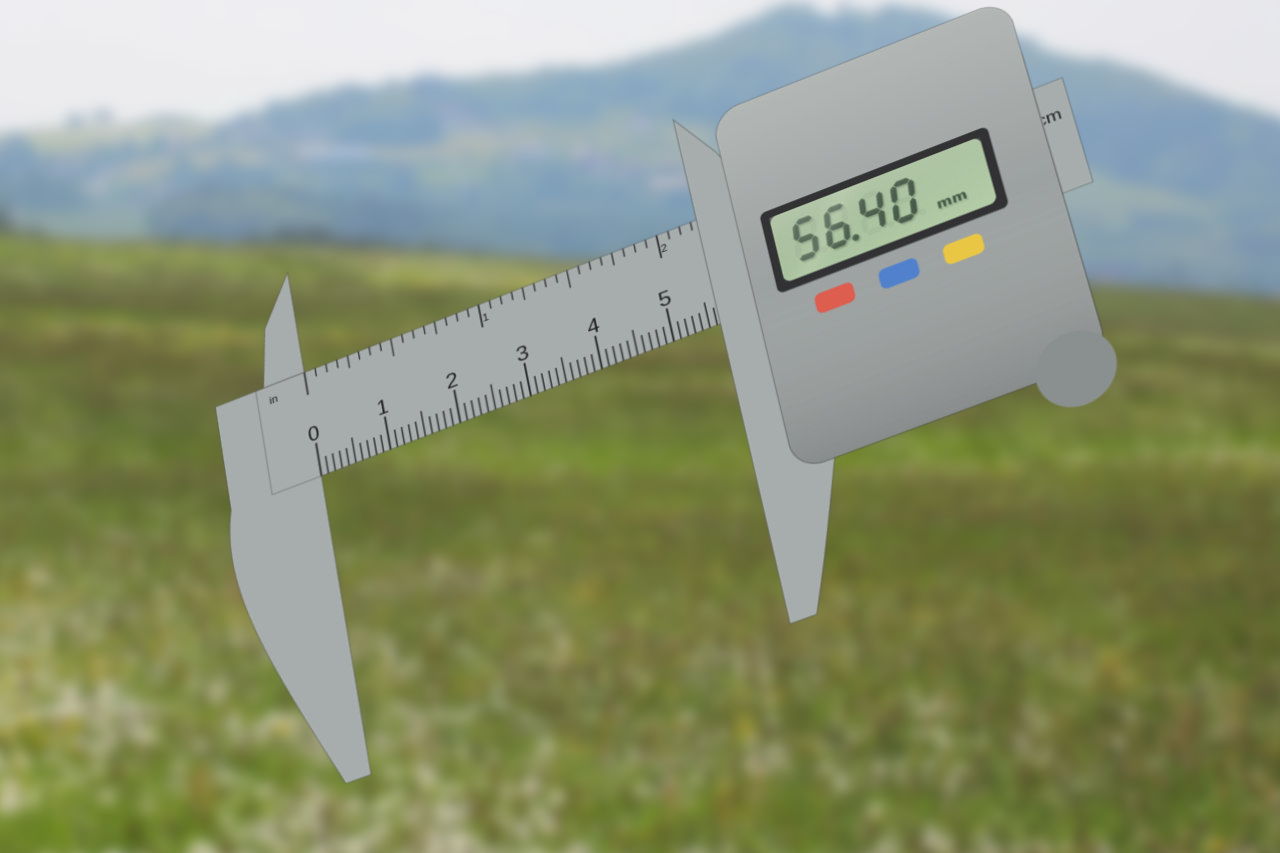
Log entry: 56.40mm
